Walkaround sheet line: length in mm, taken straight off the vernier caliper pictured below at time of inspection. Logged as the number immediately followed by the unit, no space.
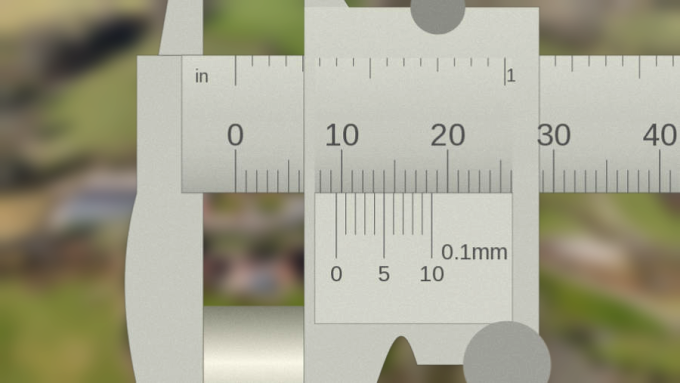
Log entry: 9.5mm
